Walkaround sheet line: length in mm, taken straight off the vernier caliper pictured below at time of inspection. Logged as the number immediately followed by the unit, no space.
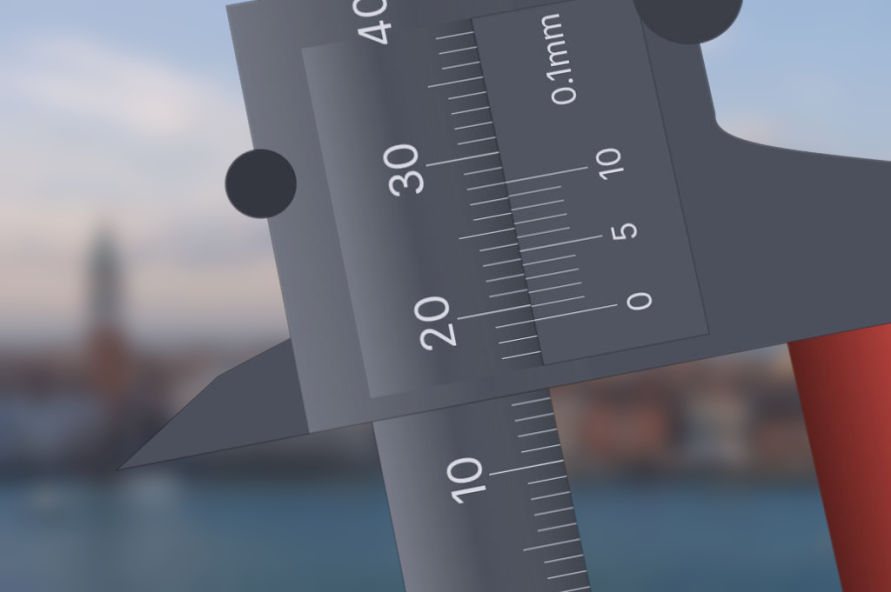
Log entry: 19.0mm
